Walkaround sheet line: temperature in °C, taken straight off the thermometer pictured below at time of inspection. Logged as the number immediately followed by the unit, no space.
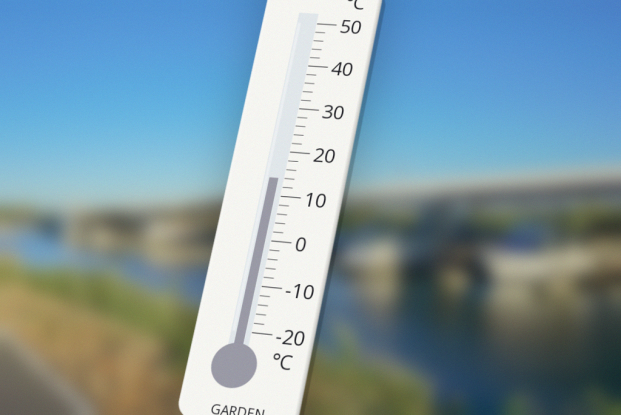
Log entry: 14°C
